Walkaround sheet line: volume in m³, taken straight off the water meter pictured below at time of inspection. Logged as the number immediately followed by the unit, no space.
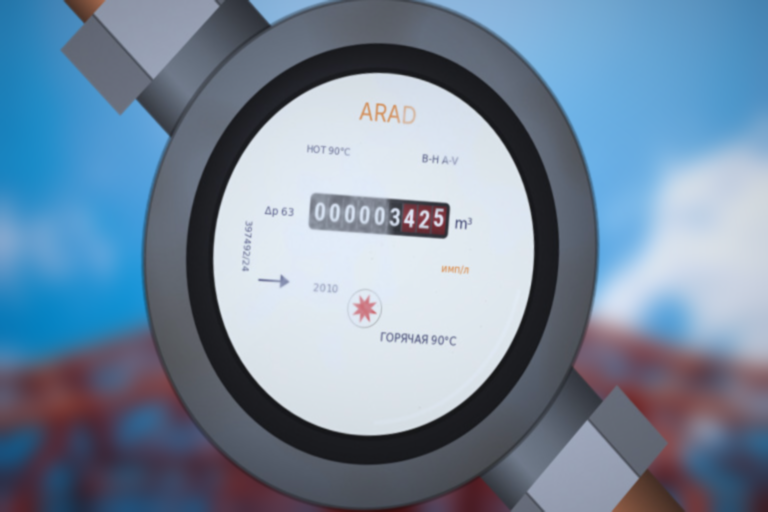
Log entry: 3.425m³
